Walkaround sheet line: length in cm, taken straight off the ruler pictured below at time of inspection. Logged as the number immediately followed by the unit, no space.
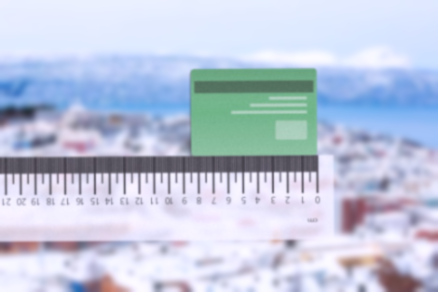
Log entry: 8.5cm
